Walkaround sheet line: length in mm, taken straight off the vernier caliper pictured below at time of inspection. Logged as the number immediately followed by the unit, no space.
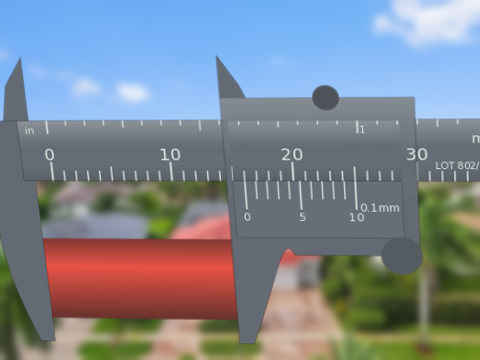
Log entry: 16.0mm
